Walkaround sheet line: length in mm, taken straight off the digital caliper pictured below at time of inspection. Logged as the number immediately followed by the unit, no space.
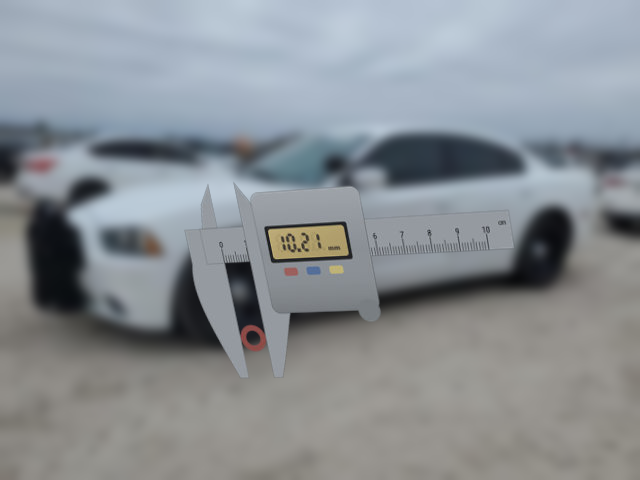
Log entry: 10.21mm
